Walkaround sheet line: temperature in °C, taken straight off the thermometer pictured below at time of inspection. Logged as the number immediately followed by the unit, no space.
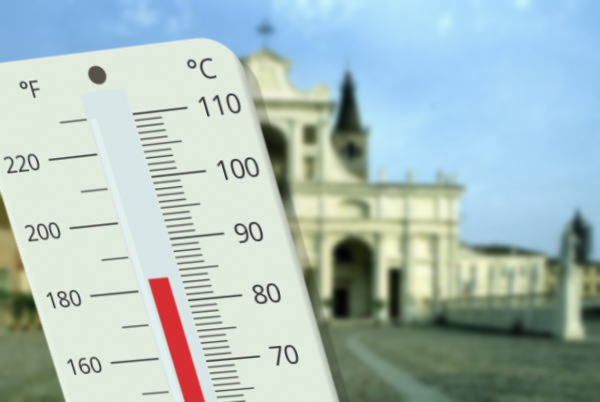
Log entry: 84°C
